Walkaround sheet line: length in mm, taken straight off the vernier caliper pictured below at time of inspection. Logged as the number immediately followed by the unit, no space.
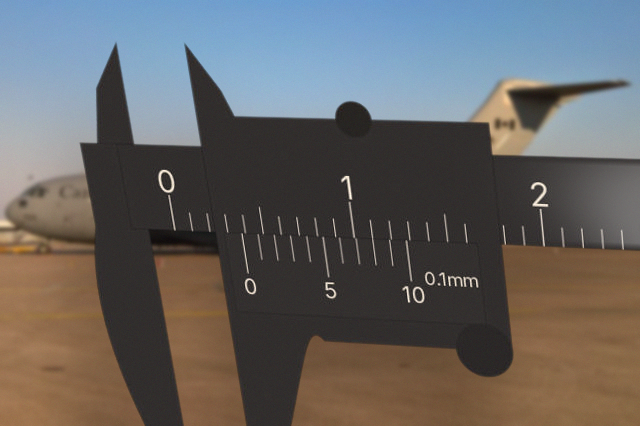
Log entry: 3.8mm
